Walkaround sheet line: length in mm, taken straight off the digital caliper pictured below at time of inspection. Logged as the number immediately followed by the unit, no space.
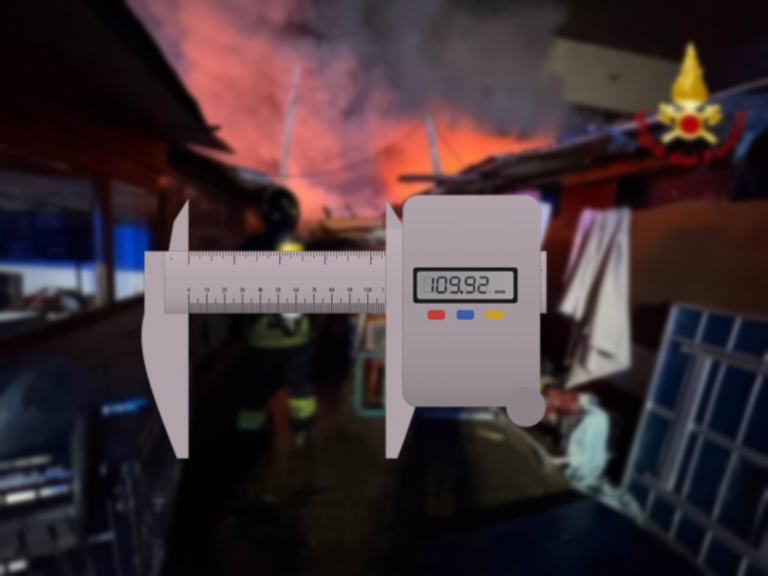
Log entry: 109.92mm
